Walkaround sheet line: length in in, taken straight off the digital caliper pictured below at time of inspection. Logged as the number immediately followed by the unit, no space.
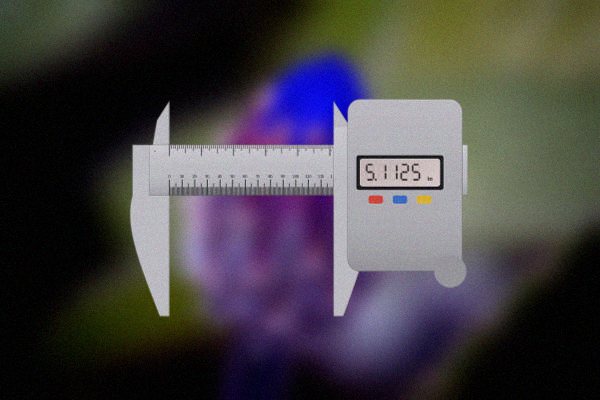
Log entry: 5.1125in
